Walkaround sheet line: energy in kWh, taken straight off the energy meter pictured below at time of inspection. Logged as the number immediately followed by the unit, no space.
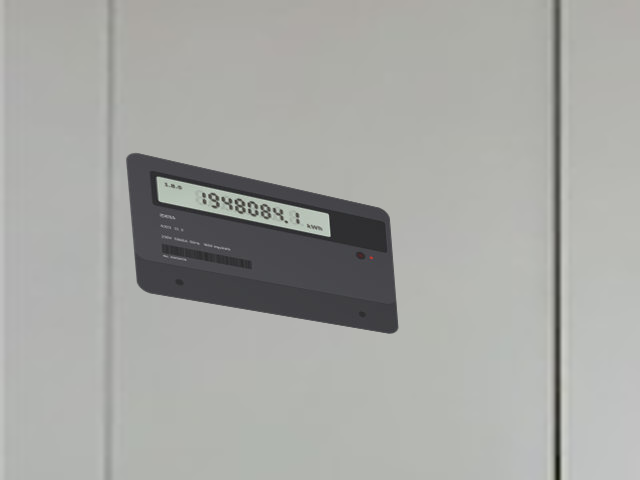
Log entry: 1948084.1kWh
